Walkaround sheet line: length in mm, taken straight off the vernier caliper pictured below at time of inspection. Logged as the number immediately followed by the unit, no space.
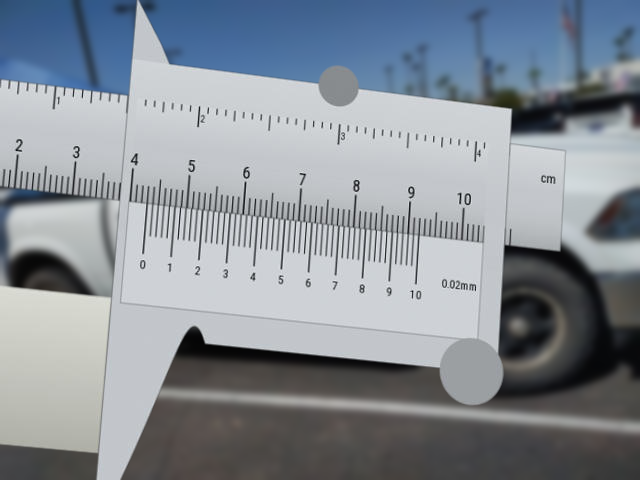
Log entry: 43.0mm
